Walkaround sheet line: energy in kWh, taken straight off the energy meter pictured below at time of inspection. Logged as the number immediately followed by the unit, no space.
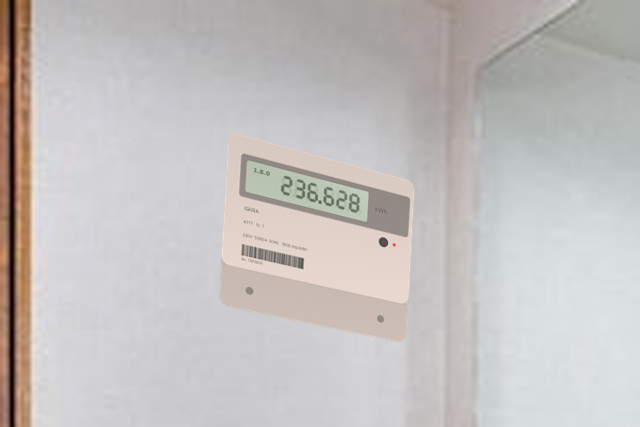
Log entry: 236.628kWh
